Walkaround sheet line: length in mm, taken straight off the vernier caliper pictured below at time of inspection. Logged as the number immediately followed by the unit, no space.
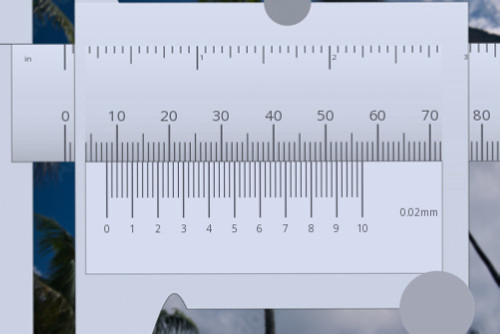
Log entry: 8.0mm
